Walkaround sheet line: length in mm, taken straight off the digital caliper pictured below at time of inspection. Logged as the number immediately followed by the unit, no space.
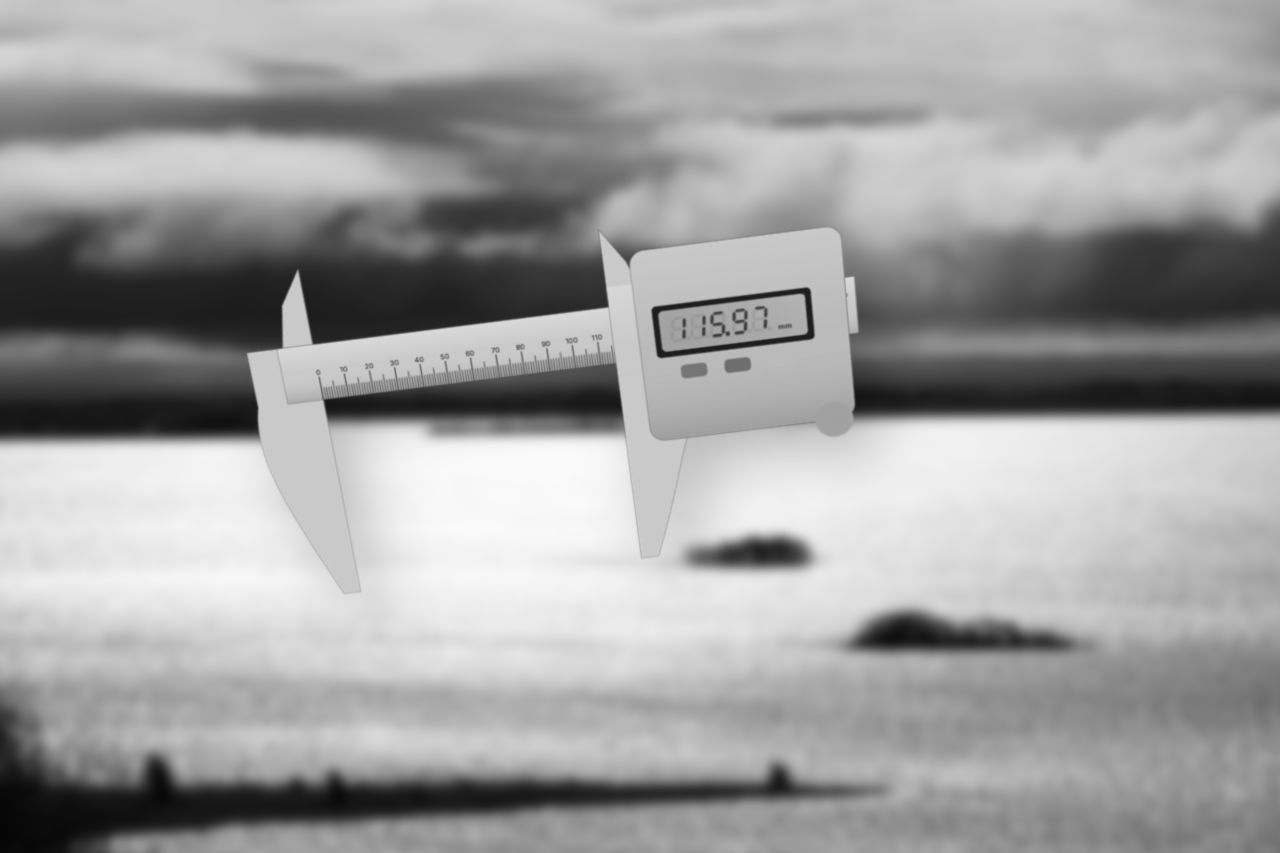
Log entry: 115.97mm
